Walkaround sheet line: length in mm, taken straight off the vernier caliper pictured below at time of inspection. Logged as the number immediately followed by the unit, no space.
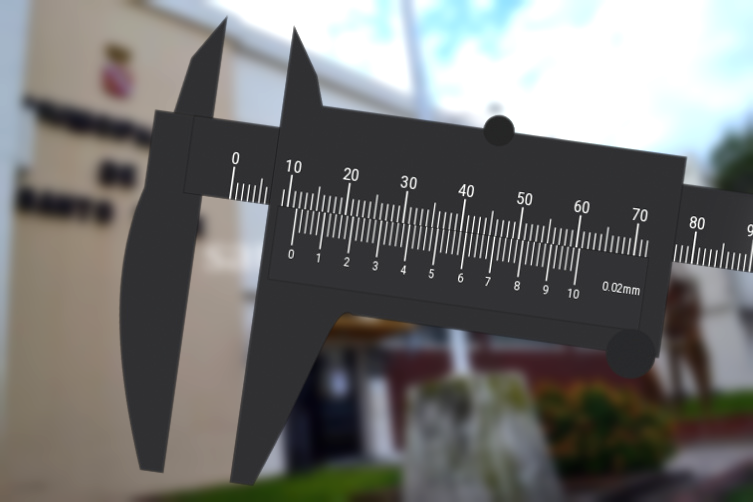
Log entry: 11.6mm
